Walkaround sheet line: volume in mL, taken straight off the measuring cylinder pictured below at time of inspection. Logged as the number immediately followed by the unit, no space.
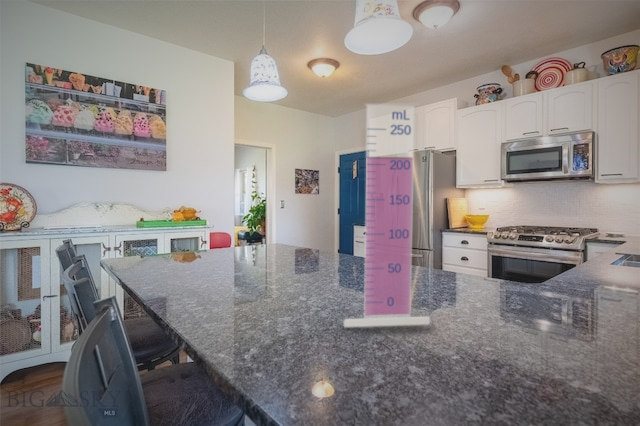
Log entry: 210mL
